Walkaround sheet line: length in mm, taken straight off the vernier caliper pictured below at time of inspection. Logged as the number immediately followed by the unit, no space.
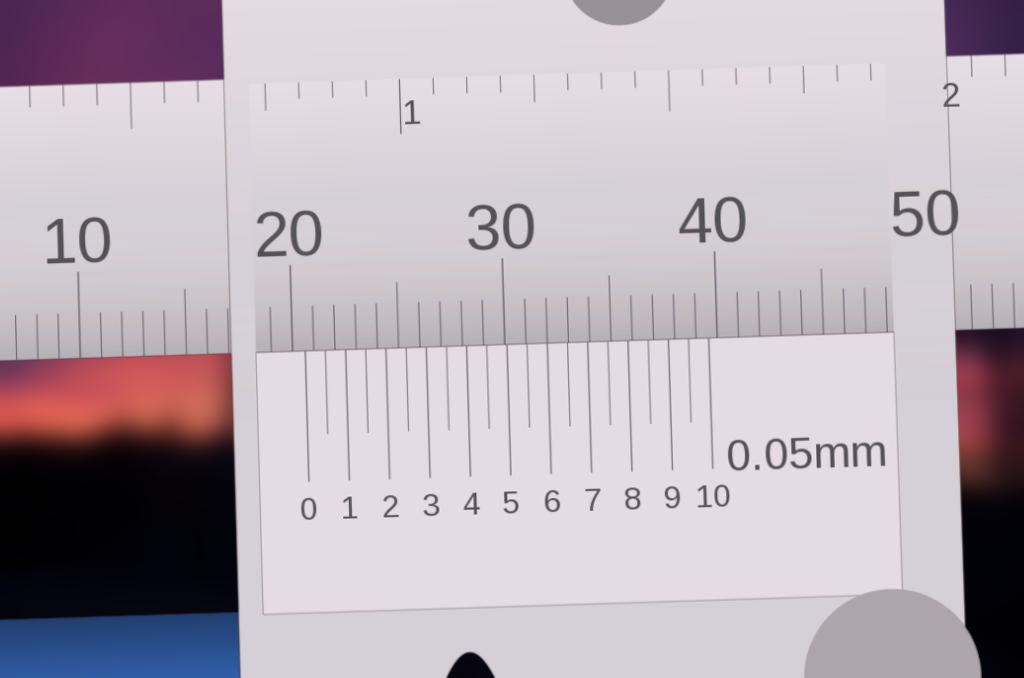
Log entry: 20.6mm
